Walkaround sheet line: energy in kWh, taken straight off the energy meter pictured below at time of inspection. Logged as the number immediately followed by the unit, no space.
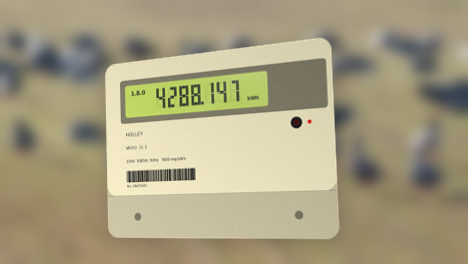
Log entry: 4288.147kWh
